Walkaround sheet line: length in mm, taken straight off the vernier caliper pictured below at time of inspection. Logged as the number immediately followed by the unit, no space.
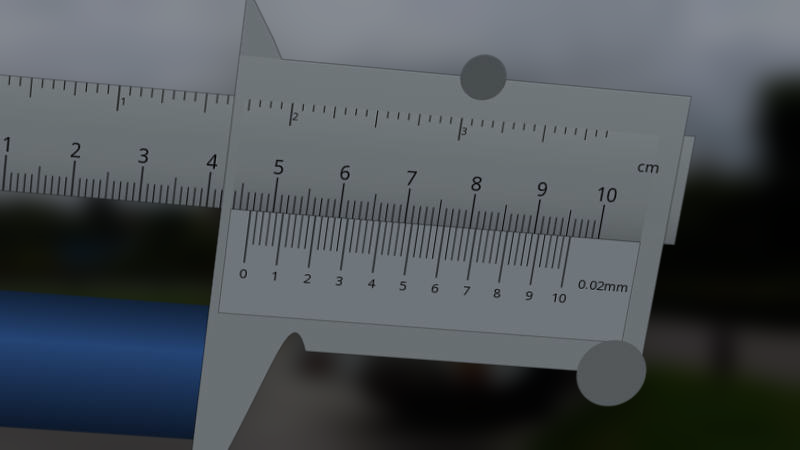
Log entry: 46.6mm
